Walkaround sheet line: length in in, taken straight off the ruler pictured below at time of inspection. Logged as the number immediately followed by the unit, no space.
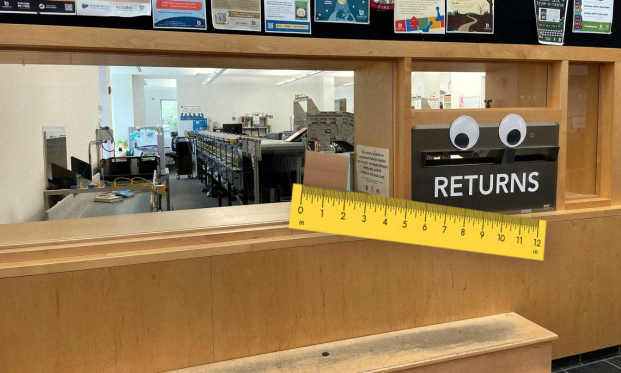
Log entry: 2in
